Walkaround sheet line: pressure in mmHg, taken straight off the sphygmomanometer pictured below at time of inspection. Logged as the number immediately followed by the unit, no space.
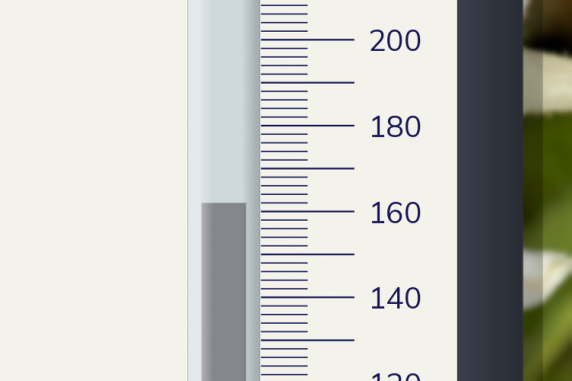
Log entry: 162mmHg
